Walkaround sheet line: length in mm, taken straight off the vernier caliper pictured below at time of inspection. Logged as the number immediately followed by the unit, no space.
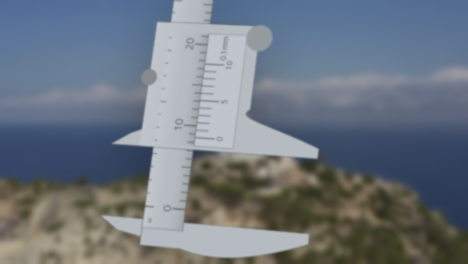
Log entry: 8.6mm
